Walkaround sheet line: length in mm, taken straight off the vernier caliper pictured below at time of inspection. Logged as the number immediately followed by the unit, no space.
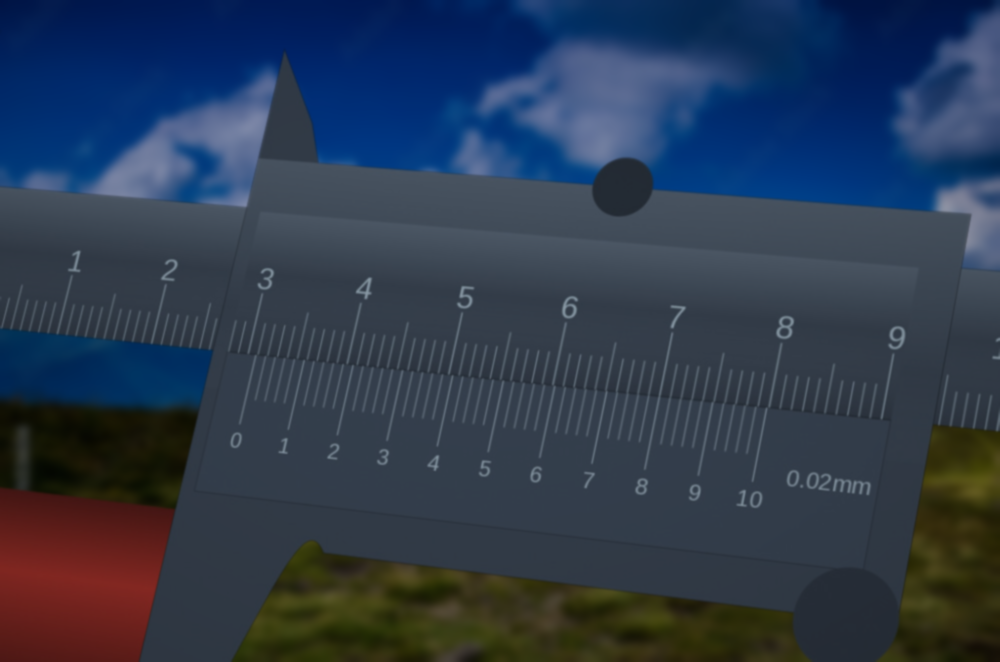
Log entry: 30.8mm
